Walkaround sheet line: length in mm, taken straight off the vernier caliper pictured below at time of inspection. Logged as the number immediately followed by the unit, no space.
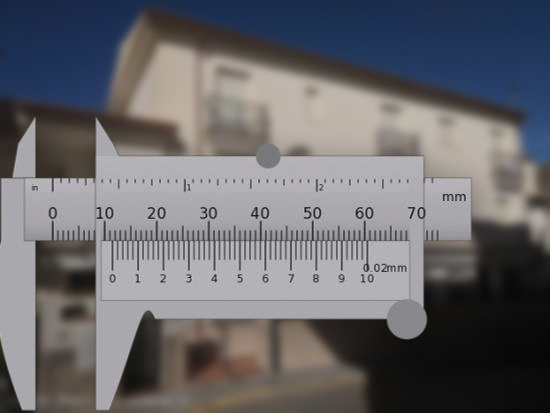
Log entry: 11.5mm
